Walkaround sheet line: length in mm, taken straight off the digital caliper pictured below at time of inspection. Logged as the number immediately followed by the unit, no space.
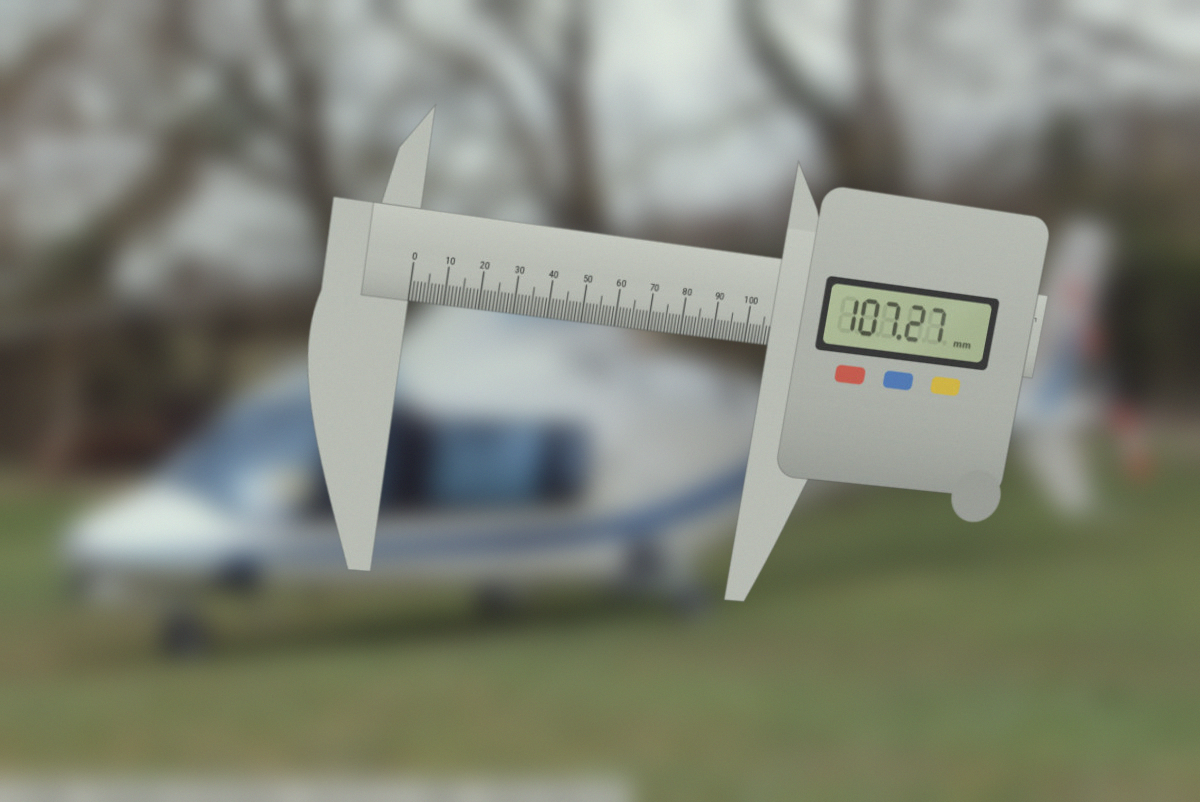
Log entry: 107.27mm
